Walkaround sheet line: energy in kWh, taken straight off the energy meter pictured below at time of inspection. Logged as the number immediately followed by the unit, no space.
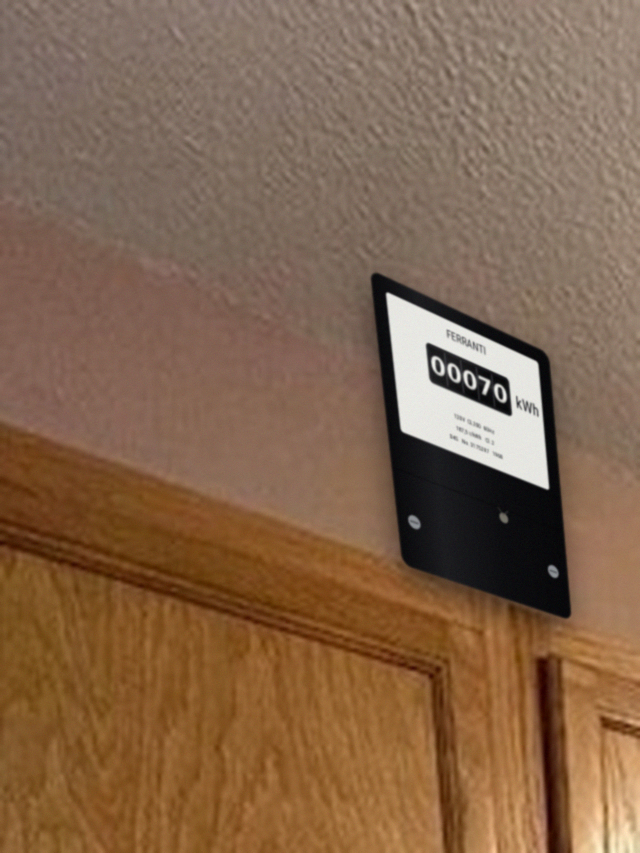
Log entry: 70kWh
